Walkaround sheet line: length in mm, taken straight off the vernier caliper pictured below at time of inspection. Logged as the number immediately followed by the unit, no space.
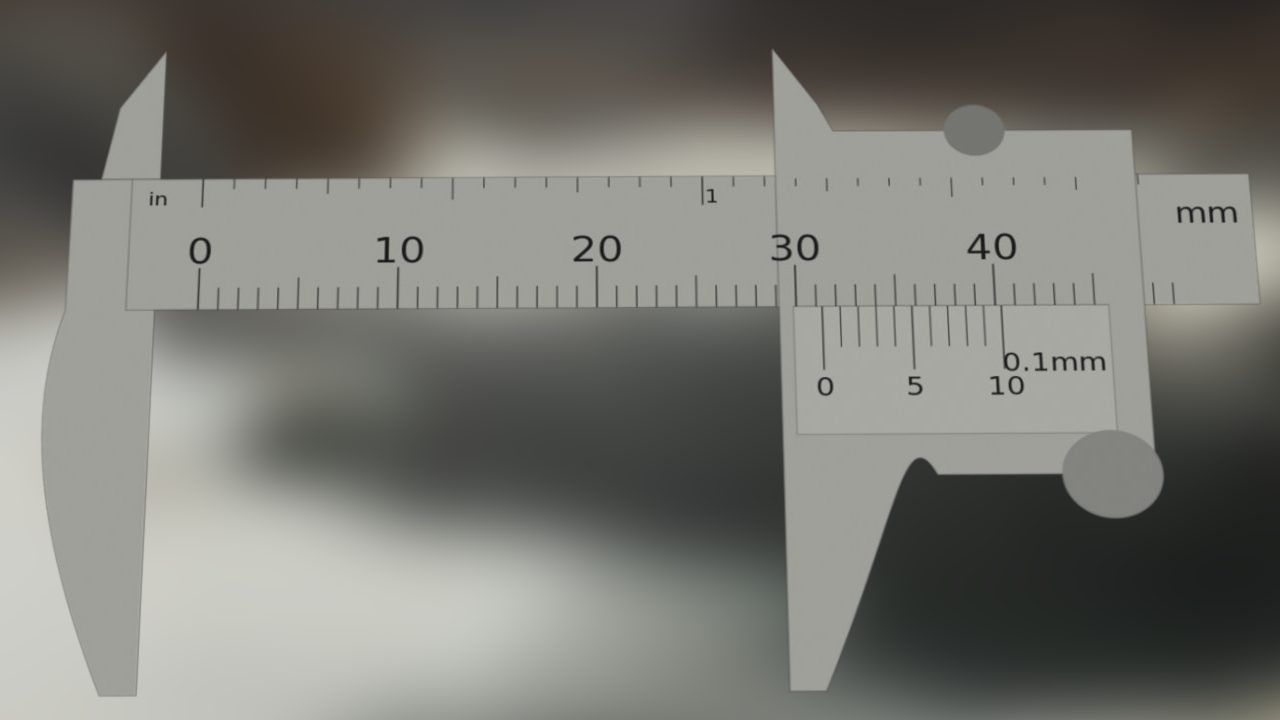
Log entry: 31.3mm
